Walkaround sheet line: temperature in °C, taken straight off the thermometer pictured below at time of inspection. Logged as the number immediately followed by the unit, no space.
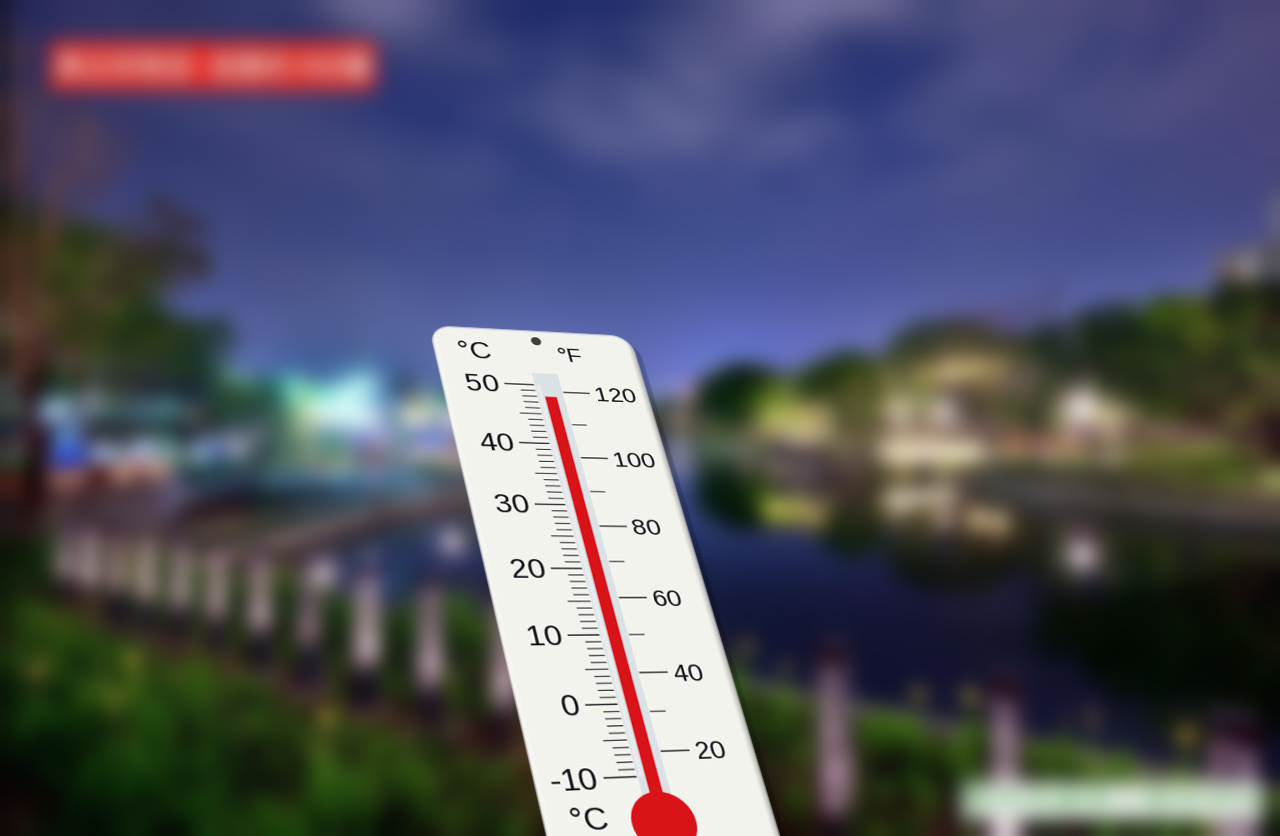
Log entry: 48°C
